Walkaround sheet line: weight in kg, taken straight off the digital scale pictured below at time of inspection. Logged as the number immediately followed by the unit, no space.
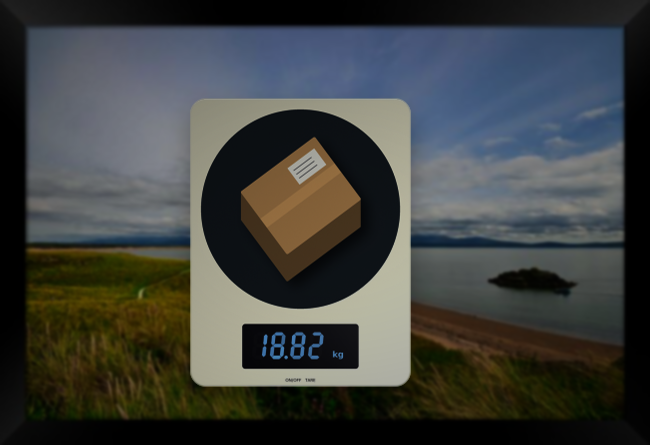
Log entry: 18.82kg
